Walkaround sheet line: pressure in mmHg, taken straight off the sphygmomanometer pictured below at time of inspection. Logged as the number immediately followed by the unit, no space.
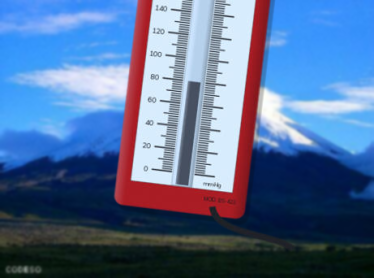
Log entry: 80mmHg
